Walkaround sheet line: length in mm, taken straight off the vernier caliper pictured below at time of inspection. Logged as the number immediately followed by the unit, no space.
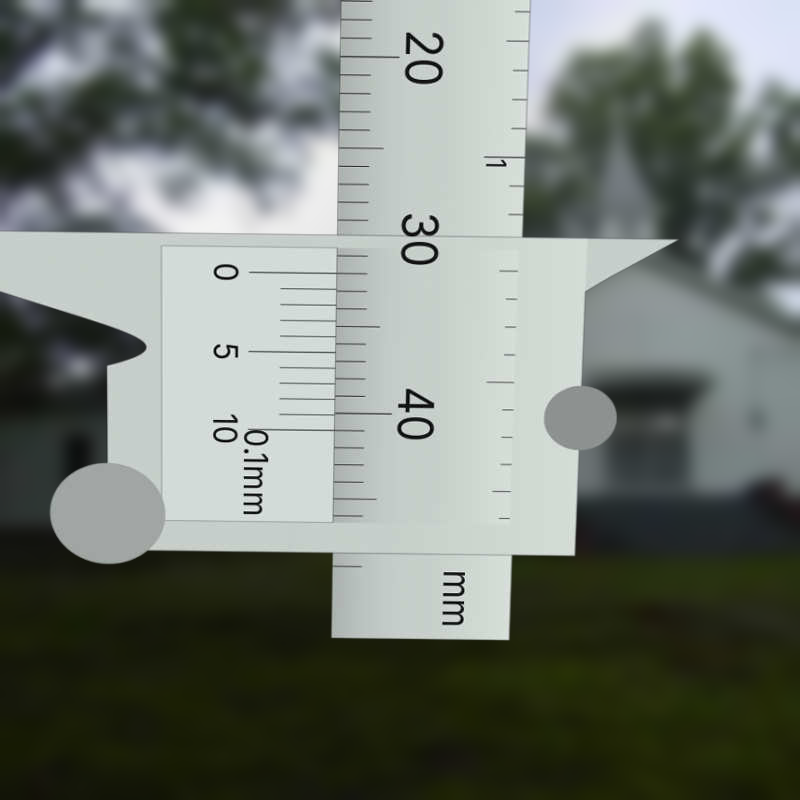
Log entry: 32.0mm
